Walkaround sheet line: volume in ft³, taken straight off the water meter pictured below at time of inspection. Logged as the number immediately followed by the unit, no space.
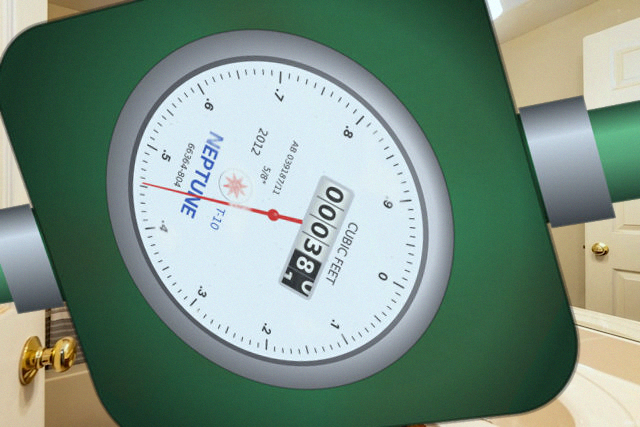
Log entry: 380.45ft³
